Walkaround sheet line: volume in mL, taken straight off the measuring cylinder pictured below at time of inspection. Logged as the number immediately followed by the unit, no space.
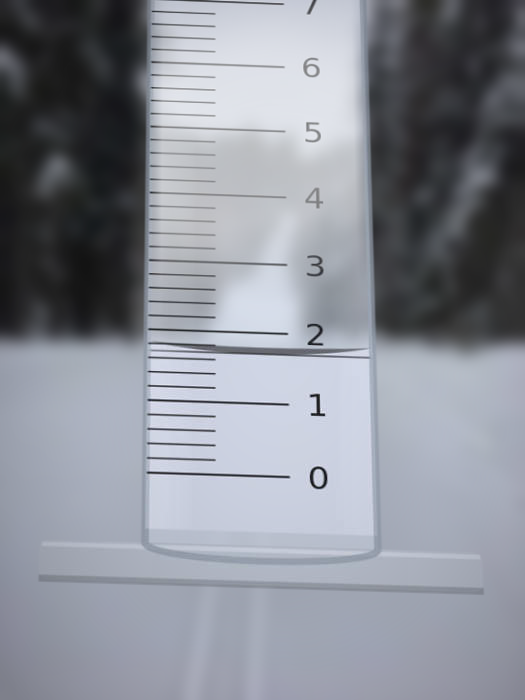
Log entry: 1.7mL
